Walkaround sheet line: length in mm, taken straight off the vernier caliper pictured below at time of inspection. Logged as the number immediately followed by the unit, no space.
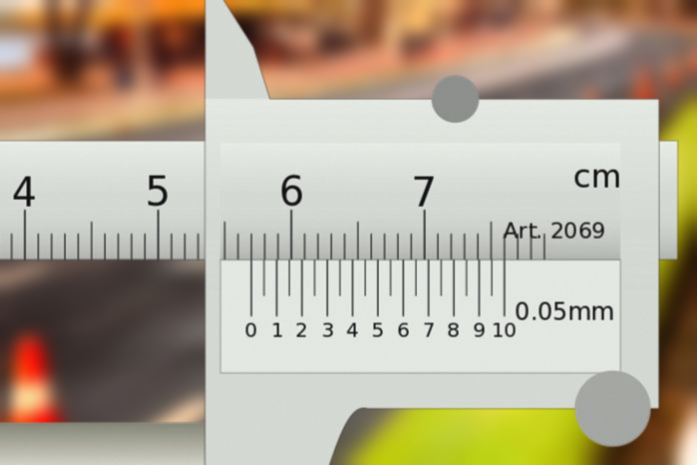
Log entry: 57.0mm
